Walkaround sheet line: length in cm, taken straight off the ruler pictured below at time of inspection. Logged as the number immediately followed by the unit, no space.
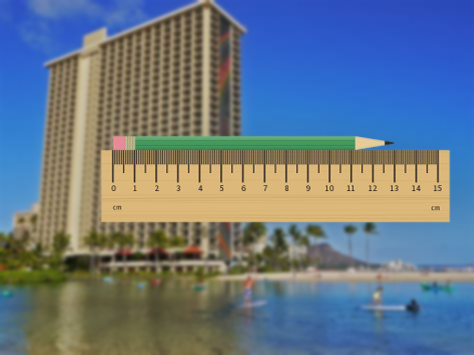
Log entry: 13cm
